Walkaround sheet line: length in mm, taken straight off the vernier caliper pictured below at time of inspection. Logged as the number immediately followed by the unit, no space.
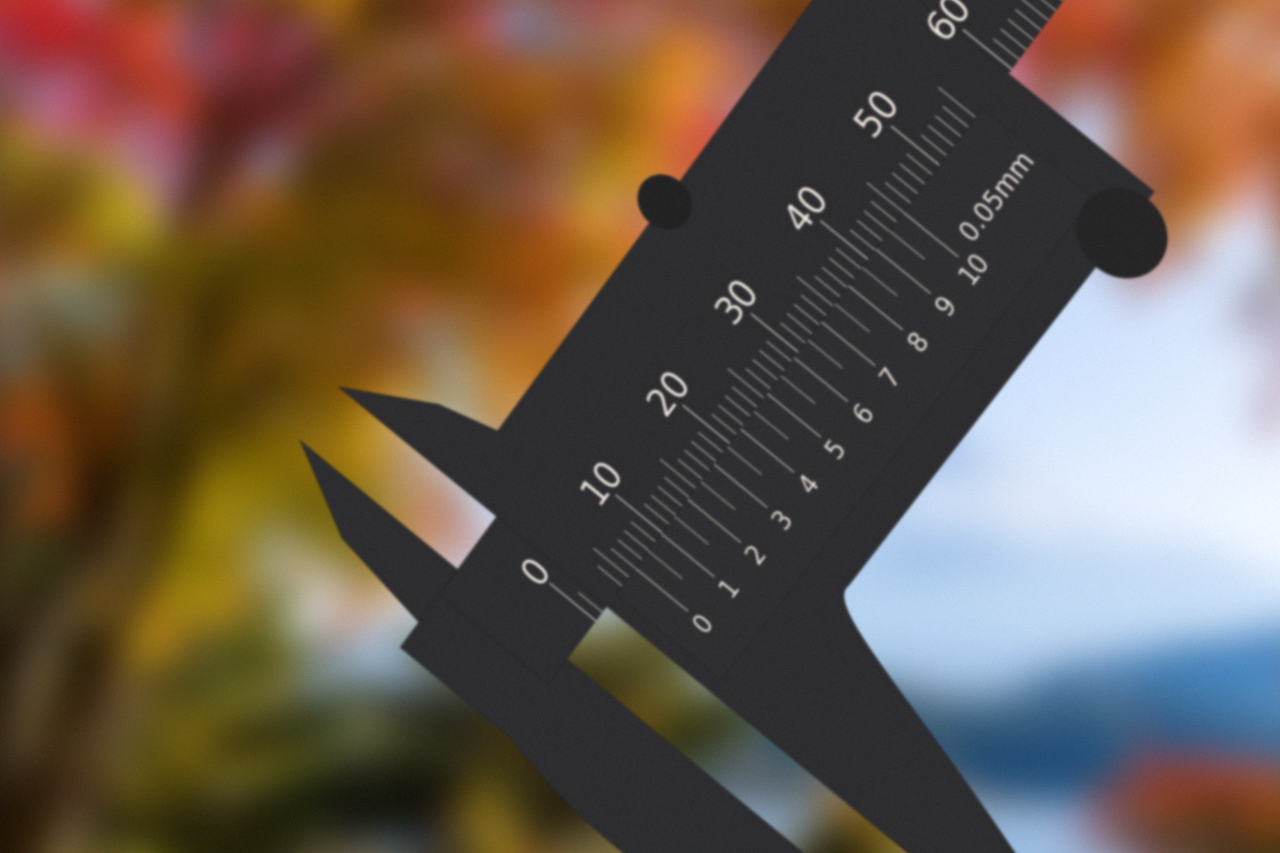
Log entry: 6.0mm
